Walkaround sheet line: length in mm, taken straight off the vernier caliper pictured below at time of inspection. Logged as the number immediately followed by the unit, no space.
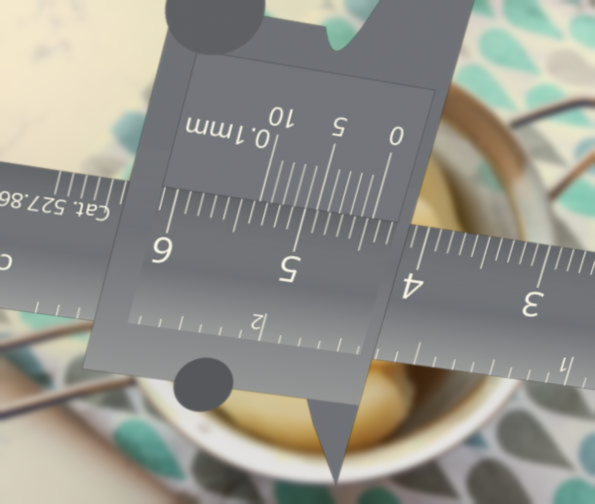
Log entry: 44.6mm
